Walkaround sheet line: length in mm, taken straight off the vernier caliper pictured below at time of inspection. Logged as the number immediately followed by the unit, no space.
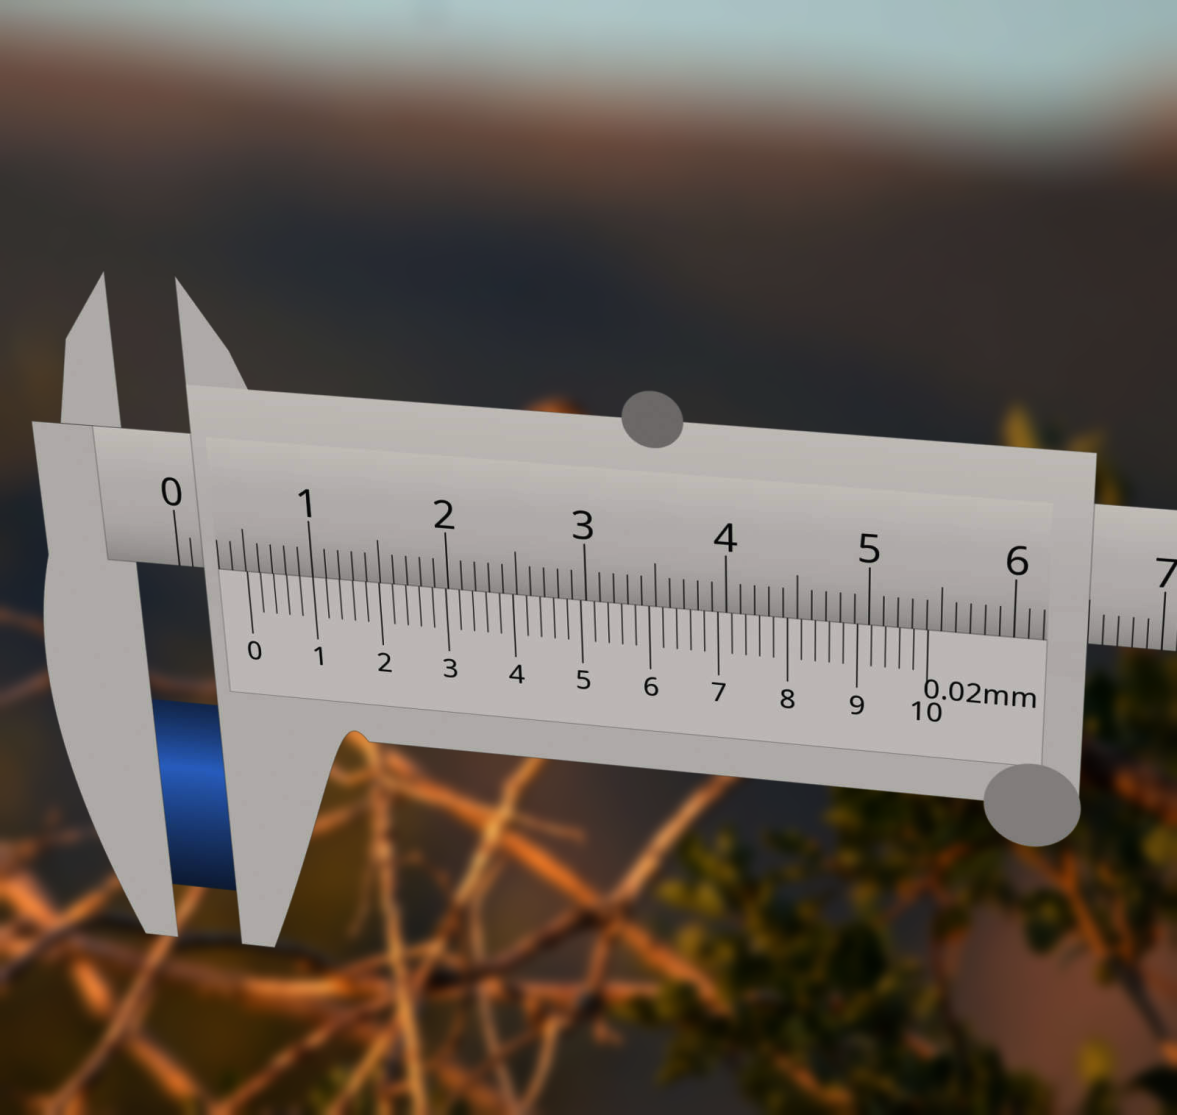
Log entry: 5.1mm
